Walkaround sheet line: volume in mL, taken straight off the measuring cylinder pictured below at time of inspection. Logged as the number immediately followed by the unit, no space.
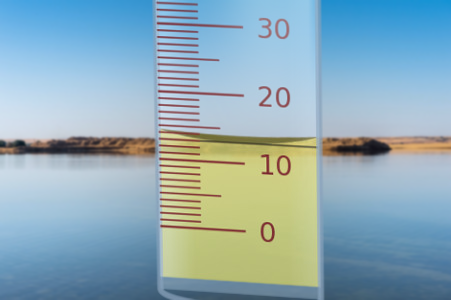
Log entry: 13mL
